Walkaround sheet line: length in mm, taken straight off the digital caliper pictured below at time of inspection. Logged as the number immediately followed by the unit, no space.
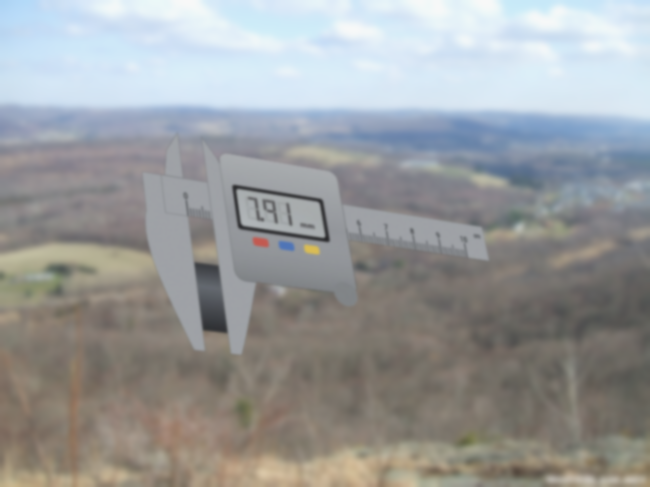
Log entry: 7.91mm
